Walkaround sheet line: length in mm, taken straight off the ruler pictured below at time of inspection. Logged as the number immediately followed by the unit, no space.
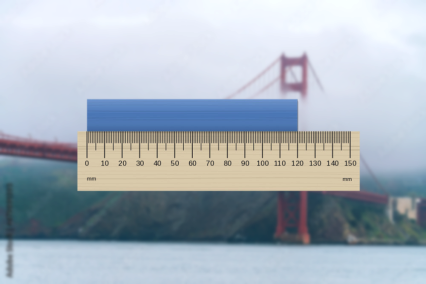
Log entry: 120mm
